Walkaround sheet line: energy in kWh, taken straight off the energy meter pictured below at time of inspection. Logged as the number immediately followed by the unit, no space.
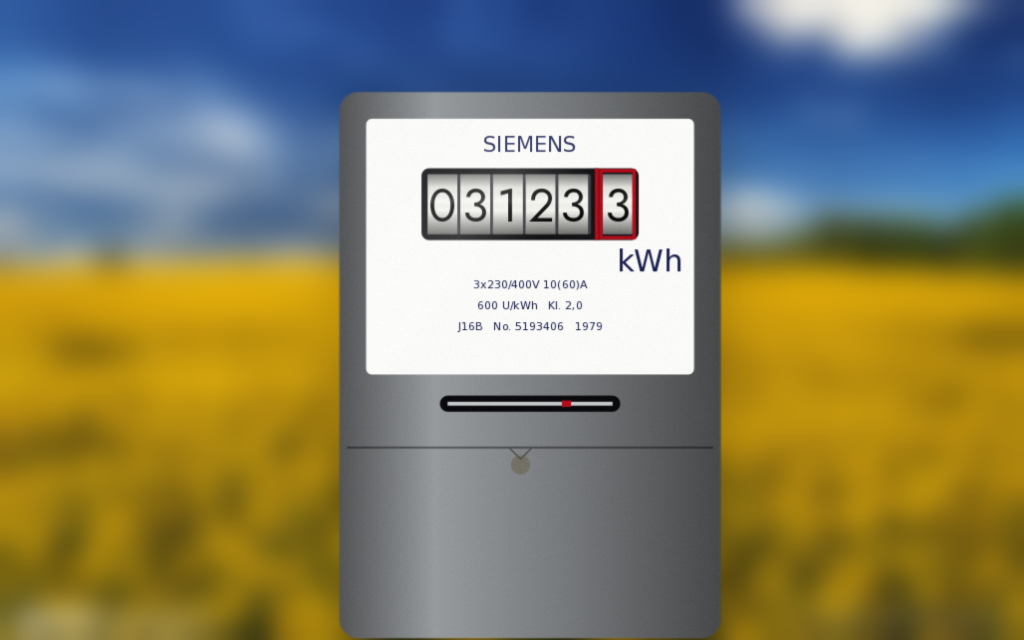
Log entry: 3123.3kWh
